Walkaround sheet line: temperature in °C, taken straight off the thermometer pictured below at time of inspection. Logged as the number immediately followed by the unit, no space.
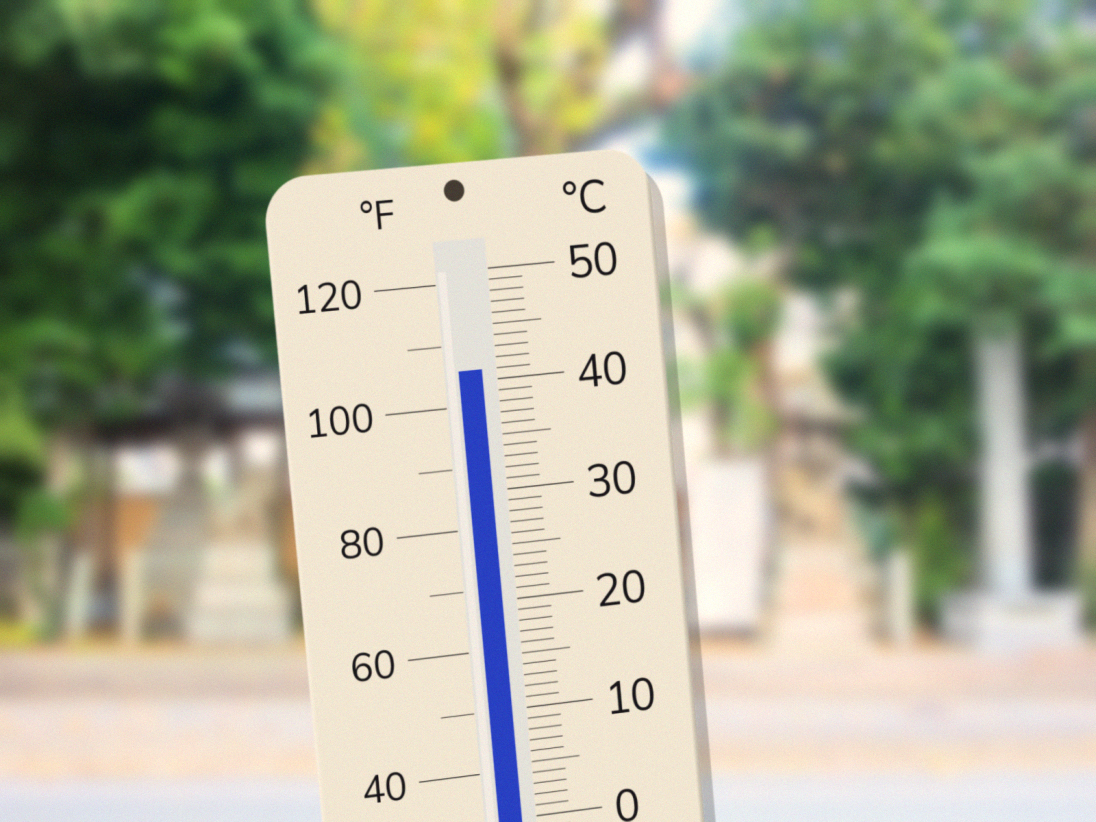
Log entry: 41°C
